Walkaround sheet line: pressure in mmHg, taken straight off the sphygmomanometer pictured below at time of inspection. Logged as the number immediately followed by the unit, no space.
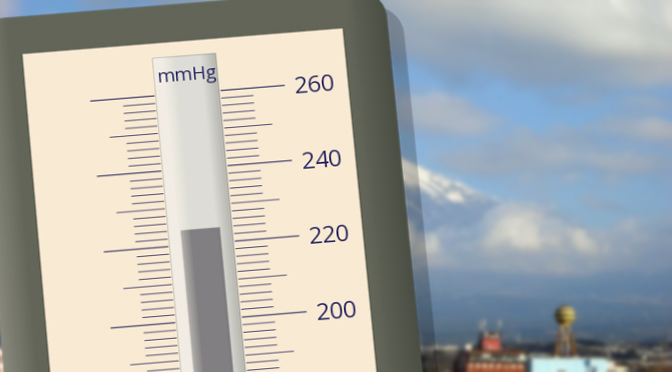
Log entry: 224mmHg
